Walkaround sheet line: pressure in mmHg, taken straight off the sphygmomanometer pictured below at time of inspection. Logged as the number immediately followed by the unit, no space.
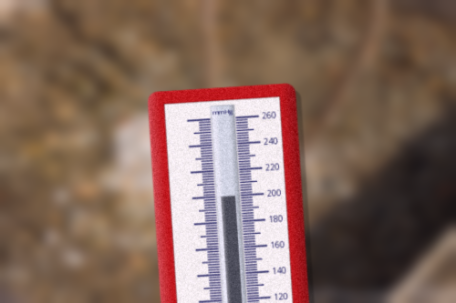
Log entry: 200mmHg
